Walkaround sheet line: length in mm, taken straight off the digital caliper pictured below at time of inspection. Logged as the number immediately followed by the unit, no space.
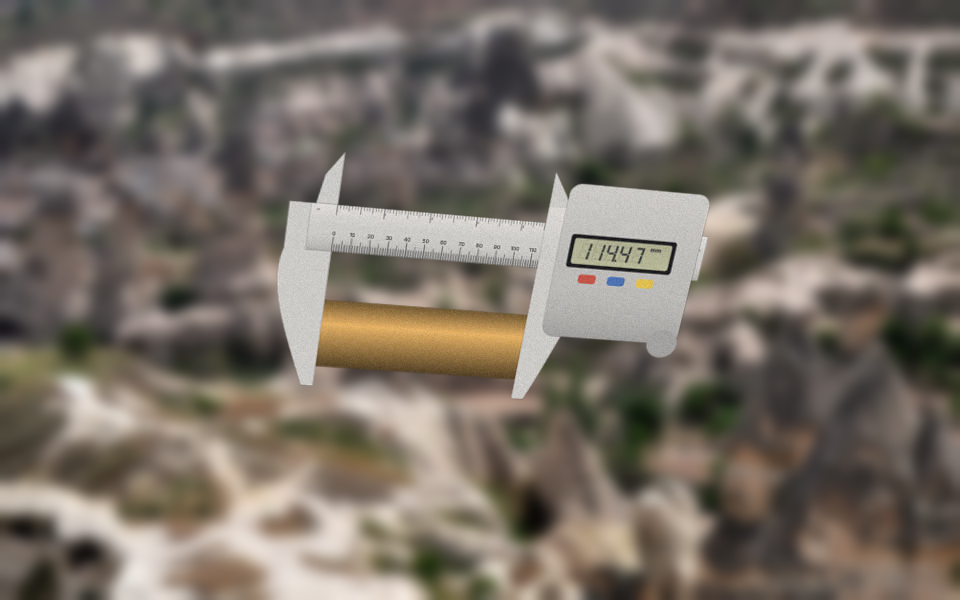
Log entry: 114.47mm
